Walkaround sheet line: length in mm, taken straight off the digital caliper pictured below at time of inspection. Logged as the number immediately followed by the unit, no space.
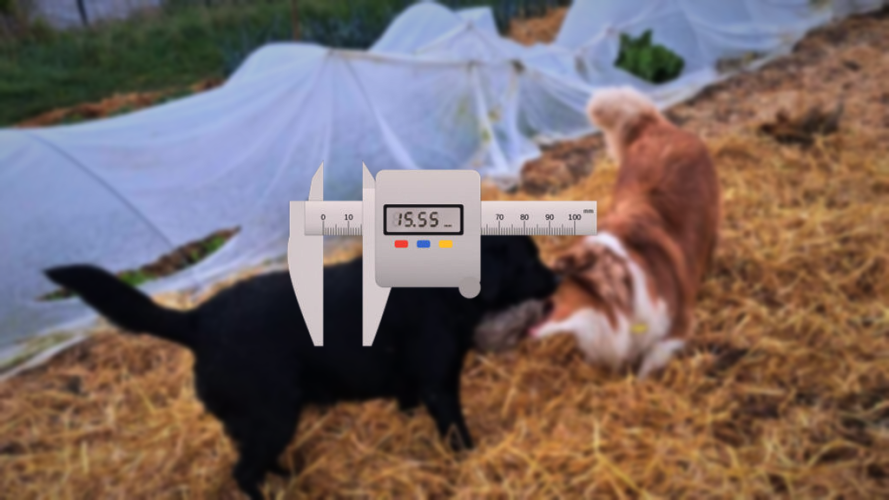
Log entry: 15.55mm
